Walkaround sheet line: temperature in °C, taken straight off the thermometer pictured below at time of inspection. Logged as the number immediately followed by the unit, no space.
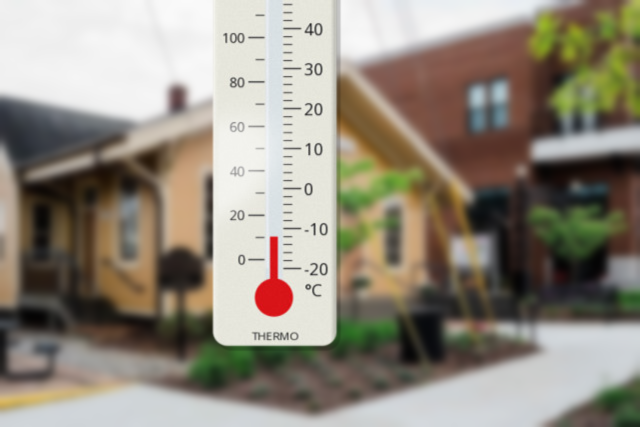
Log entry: -12°C
